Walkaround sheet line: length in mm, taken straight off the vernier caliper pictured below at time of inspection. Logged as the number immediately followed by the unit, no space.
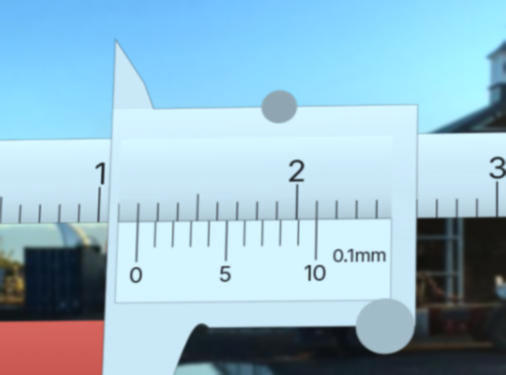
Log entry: 12.0mm
